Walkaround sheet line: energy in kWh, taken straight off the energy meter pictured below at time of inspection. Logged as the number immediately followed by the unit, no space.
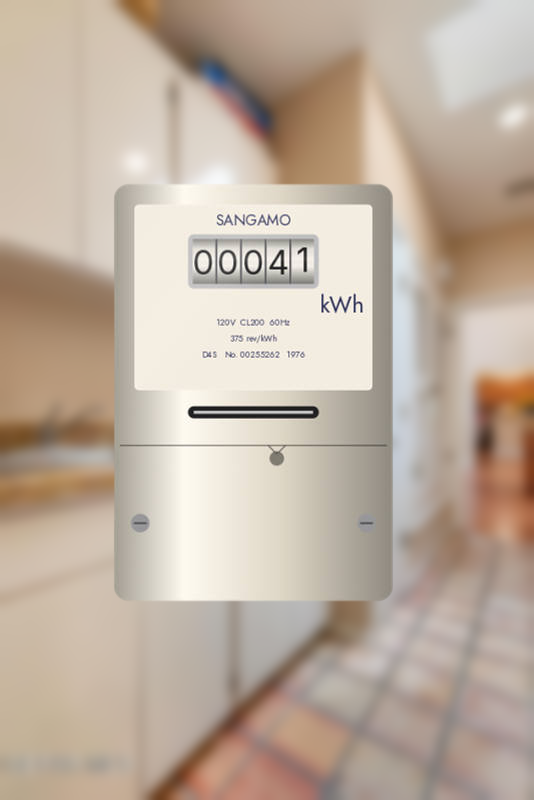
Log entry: 41kWh
